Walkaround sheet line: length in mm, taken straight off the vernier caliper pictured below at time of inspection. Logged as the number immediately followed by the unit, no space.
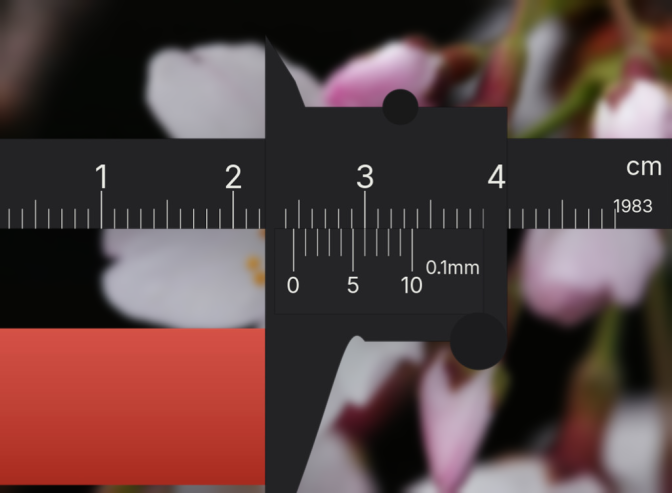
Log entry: 24.6mm
